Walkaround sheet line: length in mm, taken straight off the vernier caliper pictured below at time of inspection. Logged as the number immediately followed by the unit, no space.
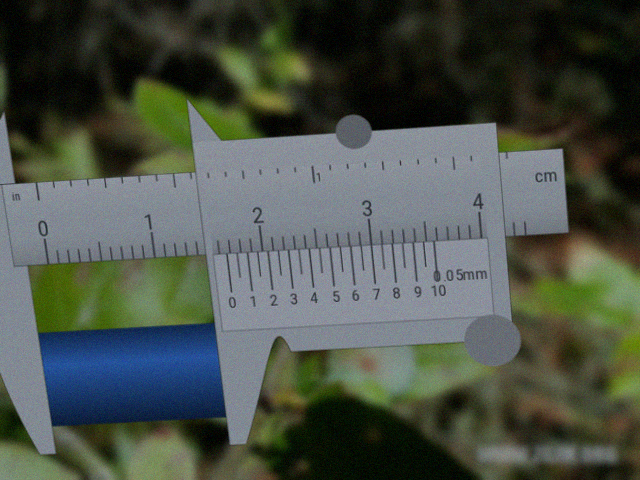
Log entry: 16.7mm
